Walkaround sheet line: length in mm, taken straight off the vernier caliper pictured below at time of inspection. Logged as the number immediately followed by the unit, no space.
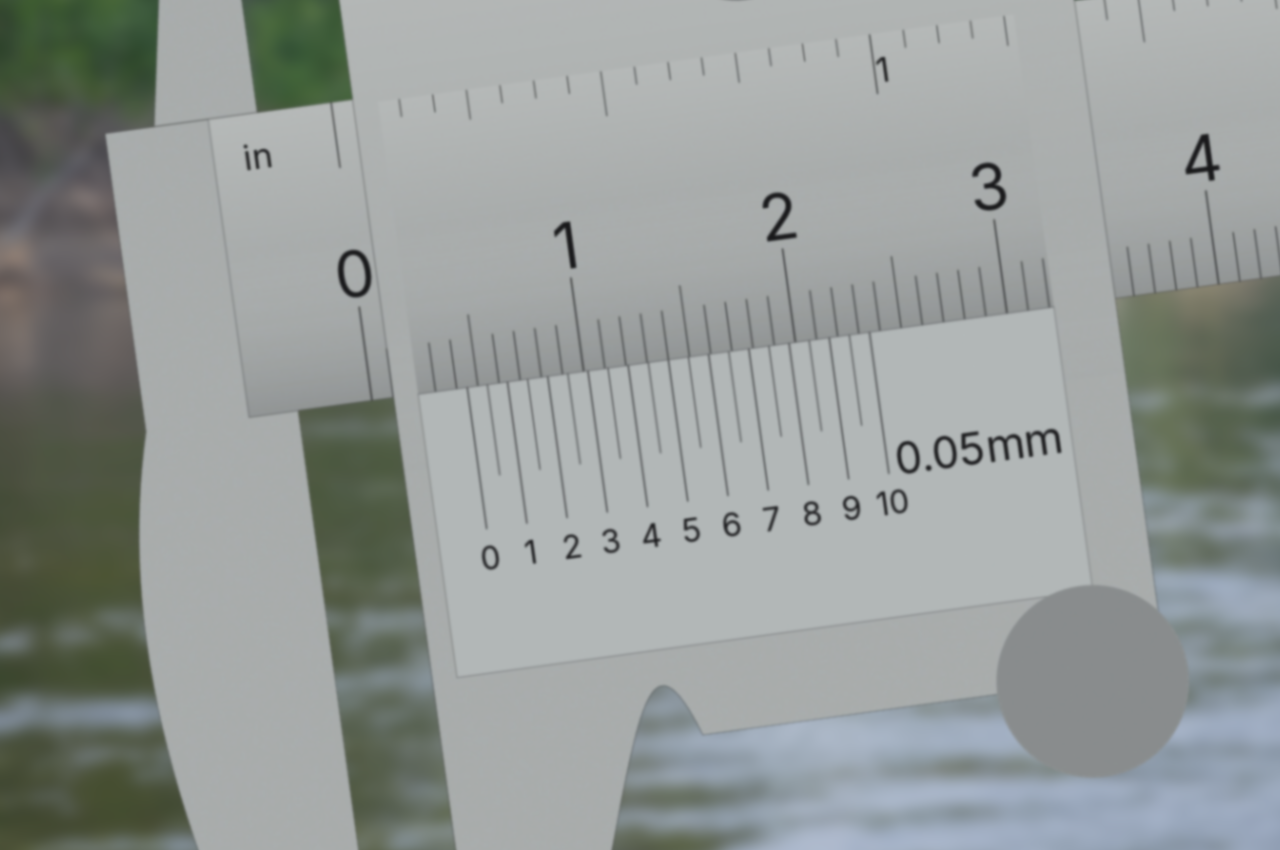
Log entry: 4.5mm
